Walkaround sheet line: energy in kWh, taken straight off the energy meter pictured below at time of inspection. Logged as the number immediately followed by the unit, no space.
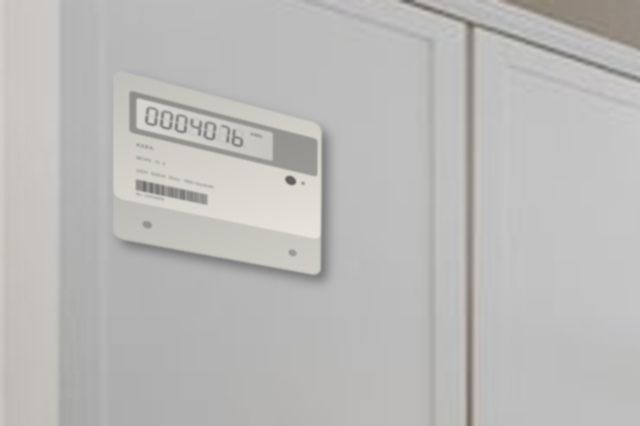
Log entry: 4076kWh
